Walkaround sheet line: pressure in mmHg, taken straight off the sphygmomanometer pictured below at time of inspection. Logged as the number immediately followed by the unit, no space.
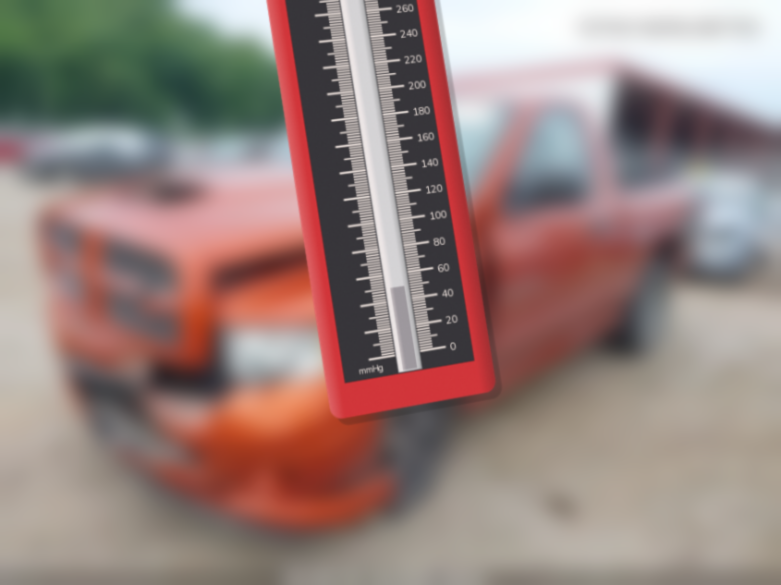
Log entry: 50mmHg
